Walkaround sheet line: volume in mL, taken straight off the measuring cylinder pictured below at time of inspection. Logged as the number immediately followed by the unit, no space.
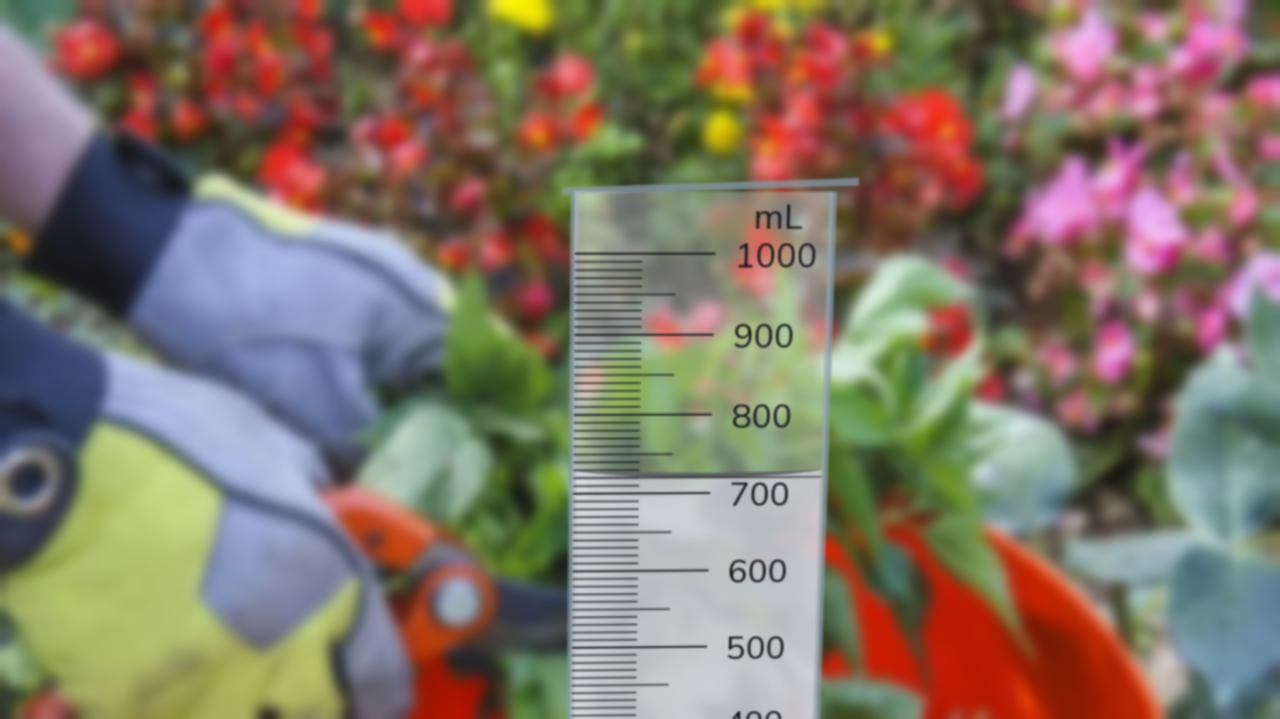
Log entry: 720mL
